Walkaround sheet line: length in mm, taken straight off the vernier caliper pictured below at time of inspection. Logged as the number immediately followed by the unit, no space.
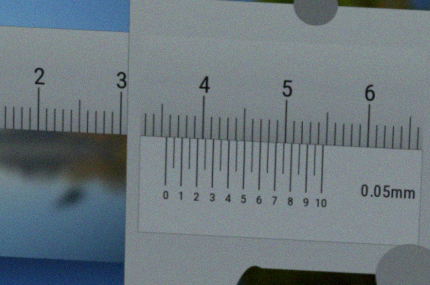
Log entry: 35.6mm
